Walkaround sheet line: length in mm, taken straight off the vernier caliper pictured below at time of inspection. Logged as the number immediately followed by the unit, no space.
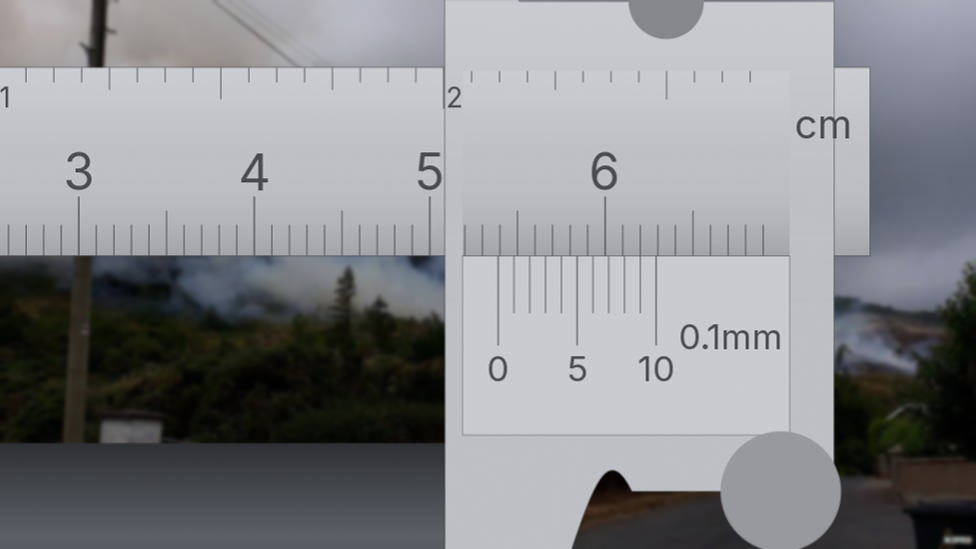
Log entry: 53.9mm
